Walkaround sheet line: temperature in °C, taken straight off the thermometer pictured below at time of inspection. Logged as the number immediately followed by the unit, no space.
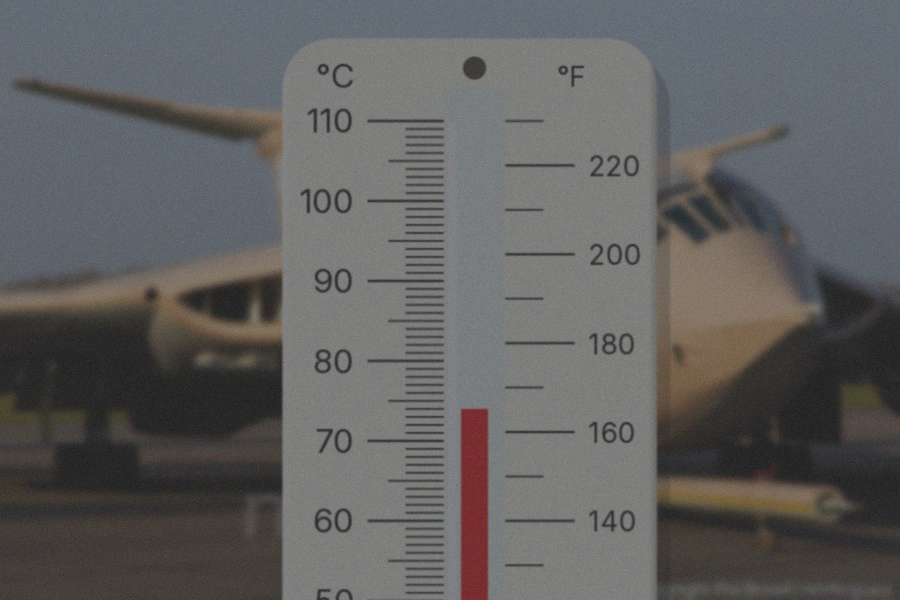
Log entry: 74°C
